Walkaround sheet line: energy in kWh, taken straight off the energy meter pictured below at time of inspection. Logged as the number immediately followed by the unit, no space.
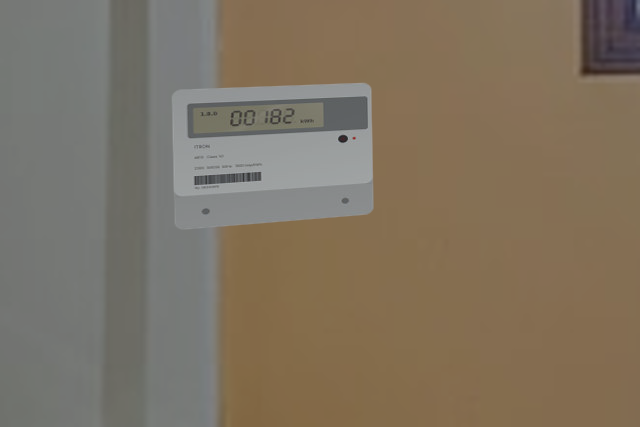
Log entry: 182kWh
